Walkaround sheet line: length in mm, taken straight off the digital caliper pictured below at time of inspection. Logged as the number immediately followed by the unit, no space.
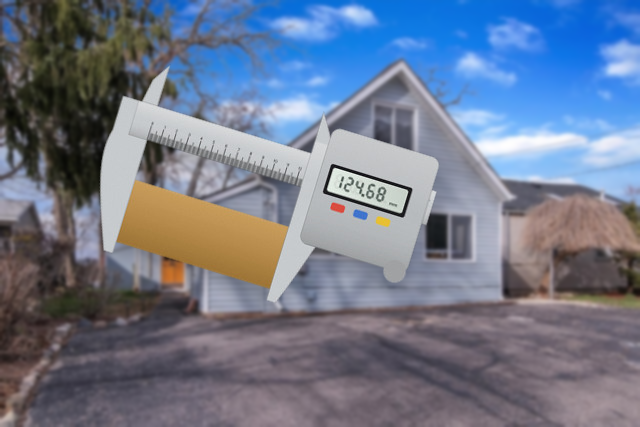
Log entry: 124.68mm
